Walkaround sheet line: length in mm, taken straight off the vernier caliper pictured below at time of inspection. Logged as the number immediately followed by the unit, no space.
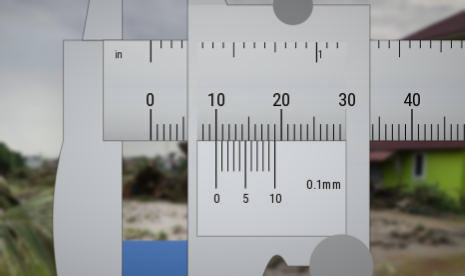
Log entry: 10.0mm
